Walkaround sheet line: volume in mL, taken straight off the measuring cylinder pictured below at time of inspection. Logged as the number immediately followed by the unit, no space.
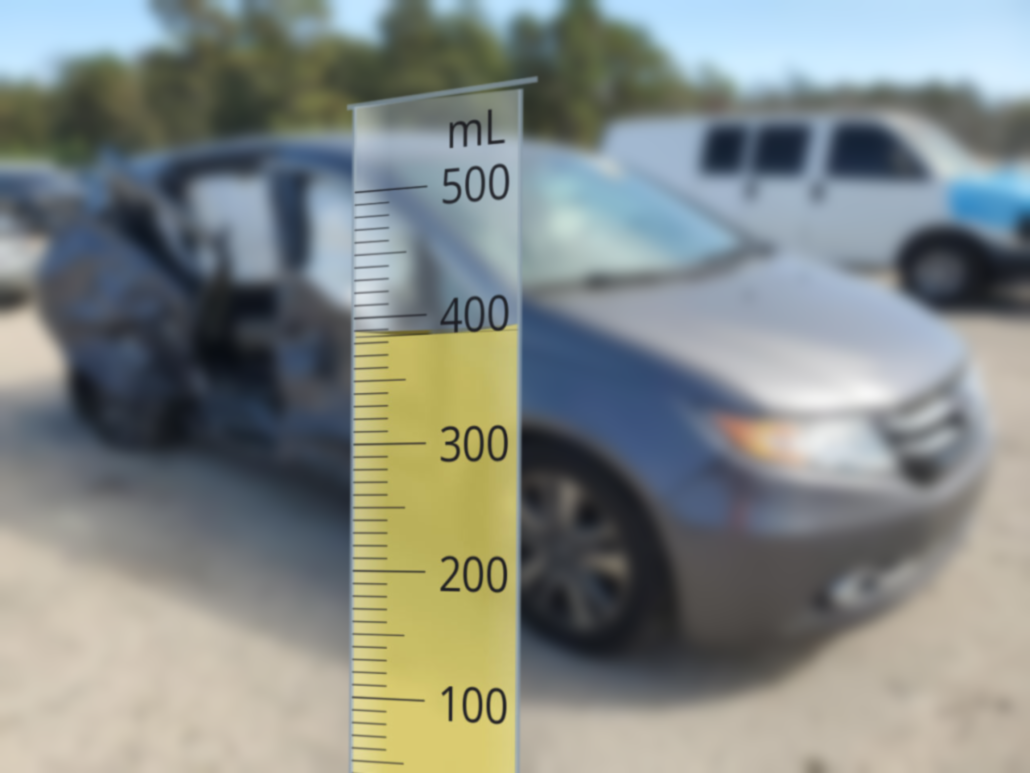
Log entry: 385mL
